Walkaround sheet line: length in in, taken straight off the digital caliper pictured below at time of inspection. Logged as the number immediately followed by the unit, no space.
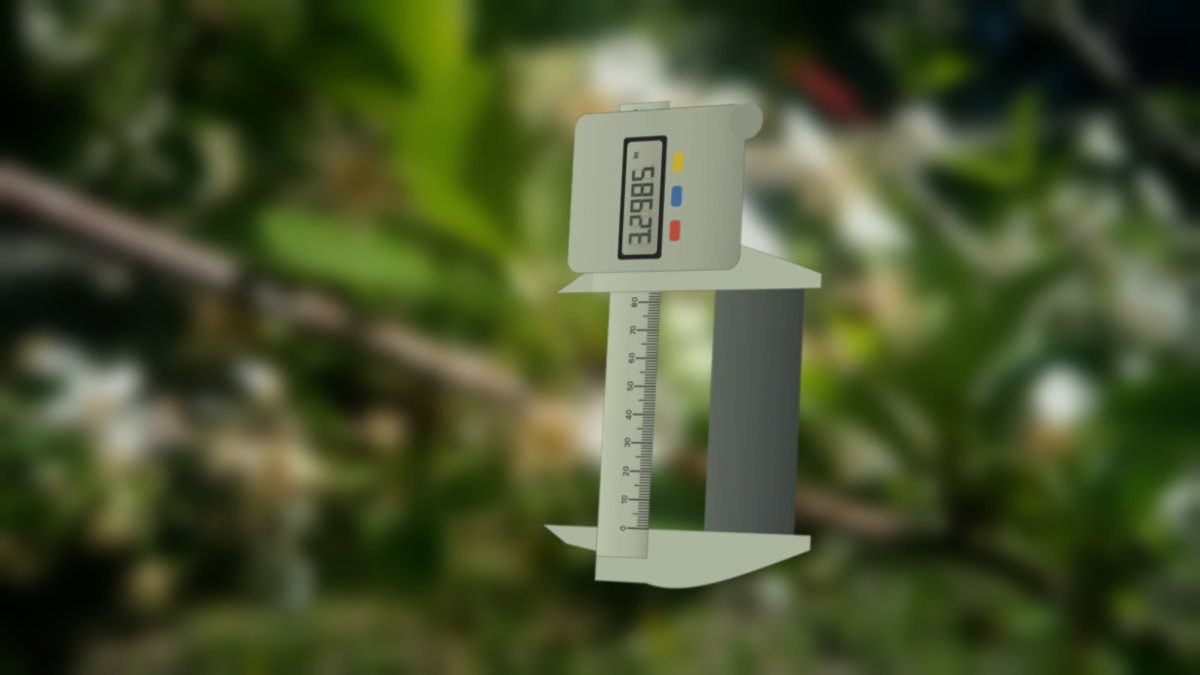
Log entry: 3.2985in
